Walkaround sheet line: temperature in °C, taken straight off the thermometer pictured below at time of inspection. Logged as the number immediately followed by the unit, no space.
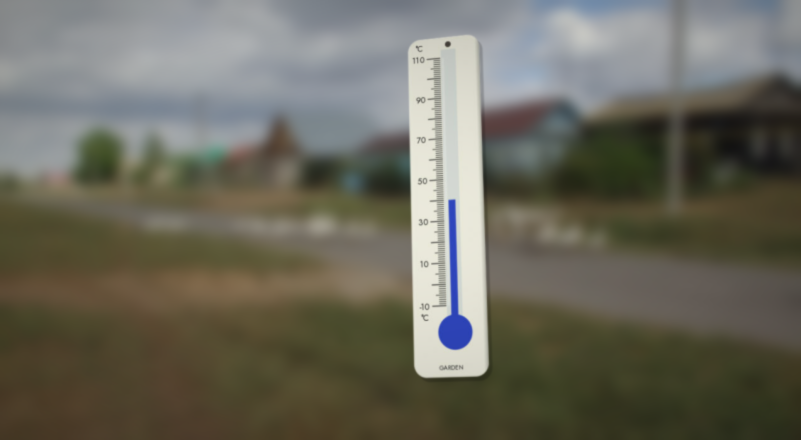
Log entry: 40°C
